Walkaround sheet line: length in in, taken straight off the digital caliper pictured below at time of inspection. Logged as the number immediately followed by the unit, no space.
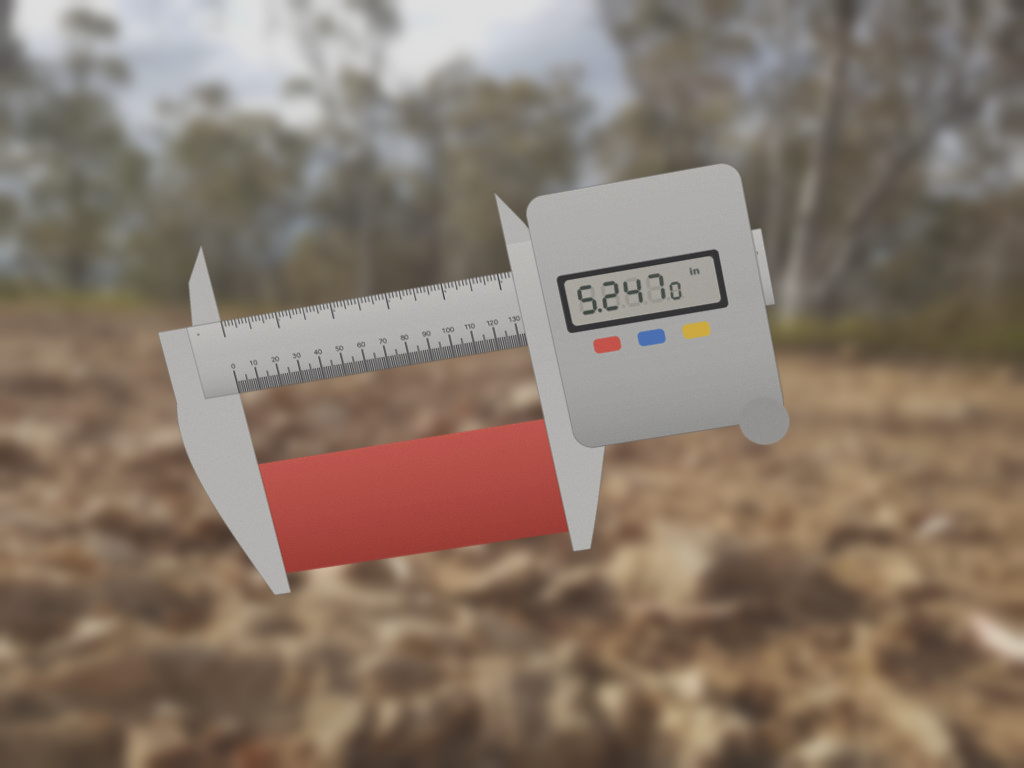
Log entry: 5.2470in
